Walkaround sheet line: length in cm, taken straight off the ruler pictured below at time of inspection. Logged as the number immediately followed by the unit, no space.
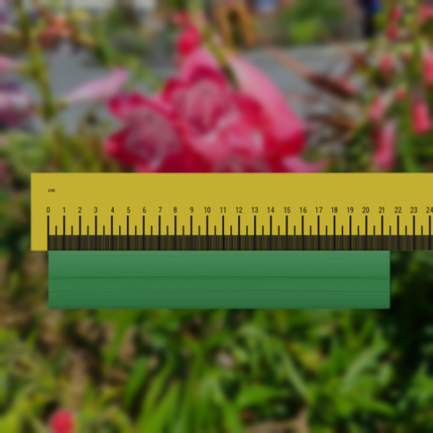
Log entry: 21.5cm
